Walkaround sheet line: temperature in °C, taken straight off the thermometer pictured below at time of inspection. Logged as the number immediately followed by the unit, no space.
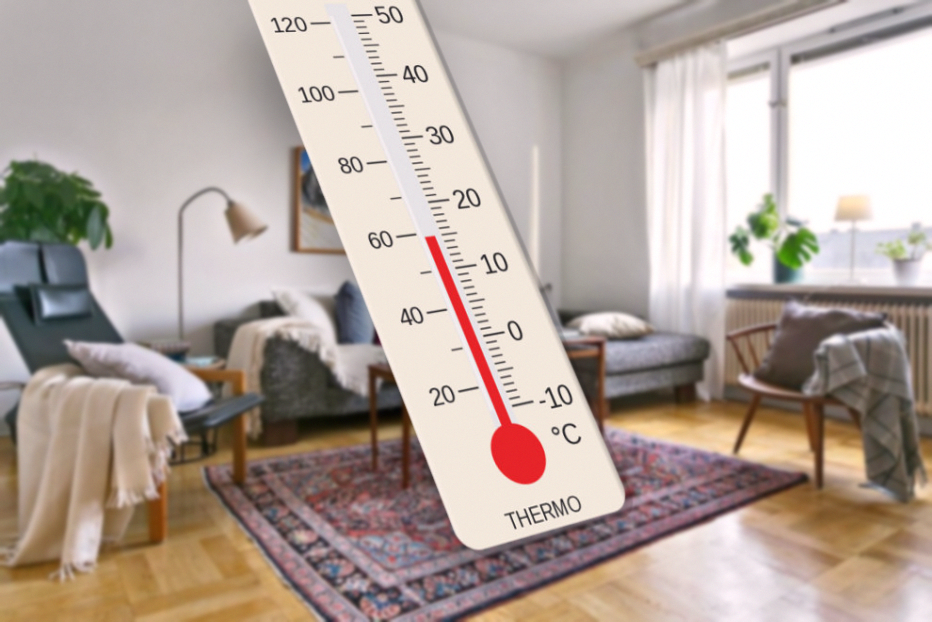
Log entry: 15°C
